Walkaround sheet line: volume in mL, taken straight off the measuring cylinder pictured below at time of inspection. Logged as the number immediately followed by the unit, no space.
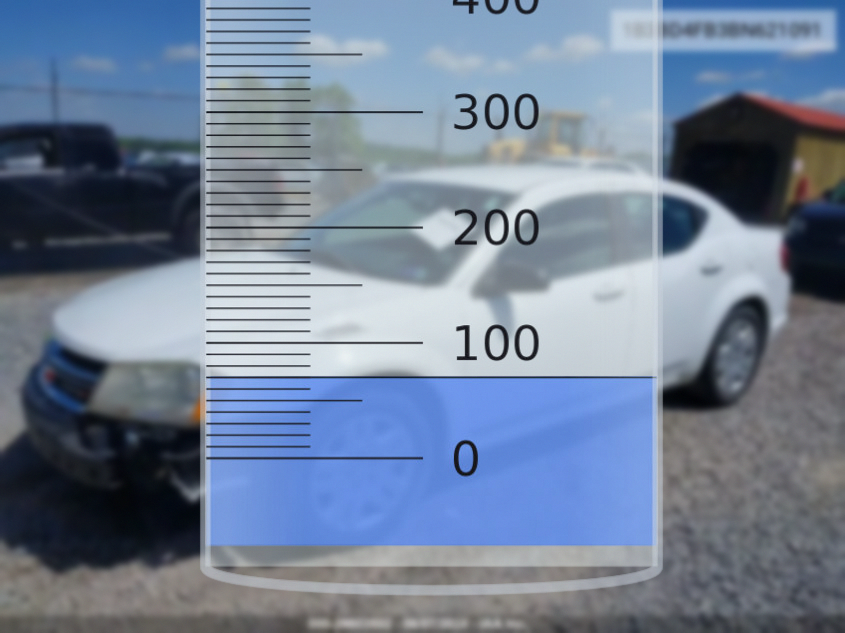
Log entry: 70mL
